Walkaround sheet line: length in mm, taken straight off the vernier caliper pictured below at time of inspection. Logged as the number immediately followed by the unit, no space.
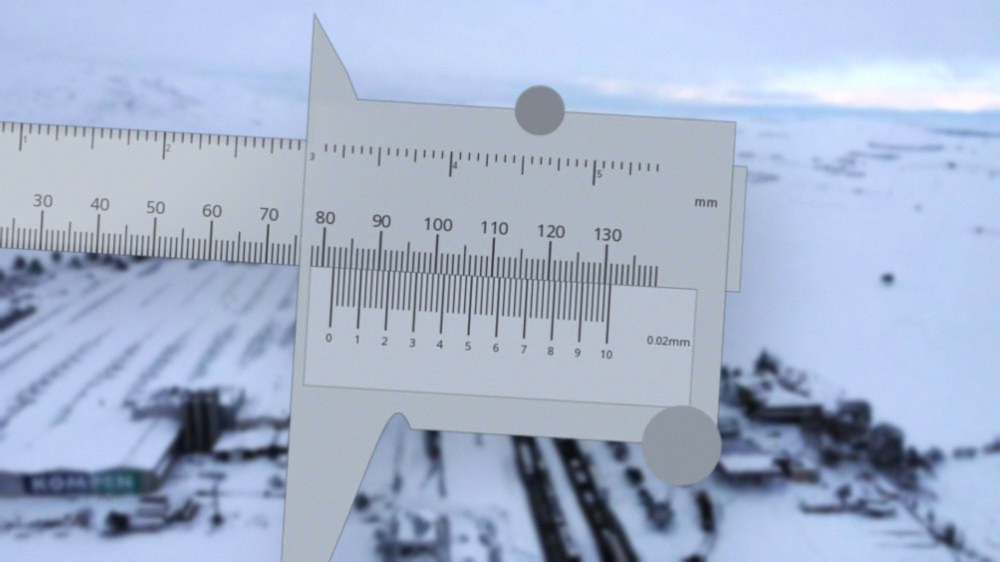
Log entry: 82.0mm
